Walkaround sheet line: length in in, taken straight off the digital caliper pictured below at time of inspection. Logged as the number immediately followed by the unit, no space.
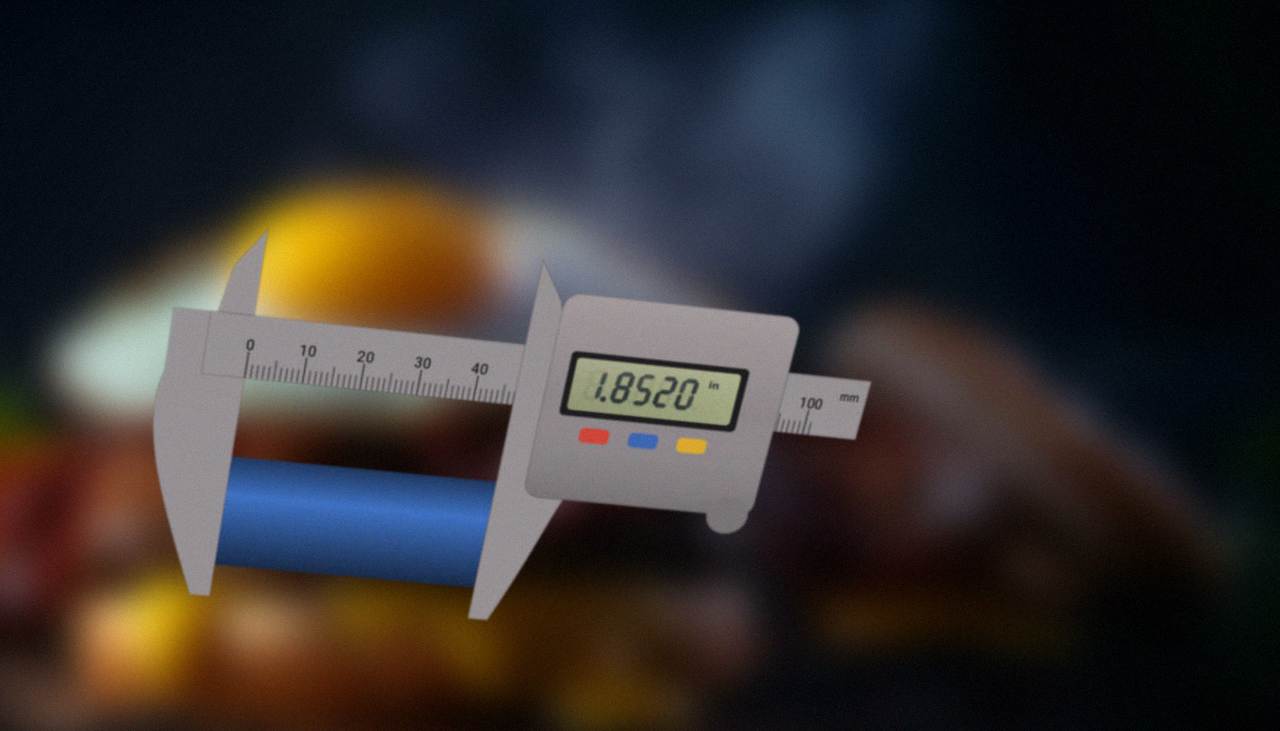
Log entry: 1.8520in
